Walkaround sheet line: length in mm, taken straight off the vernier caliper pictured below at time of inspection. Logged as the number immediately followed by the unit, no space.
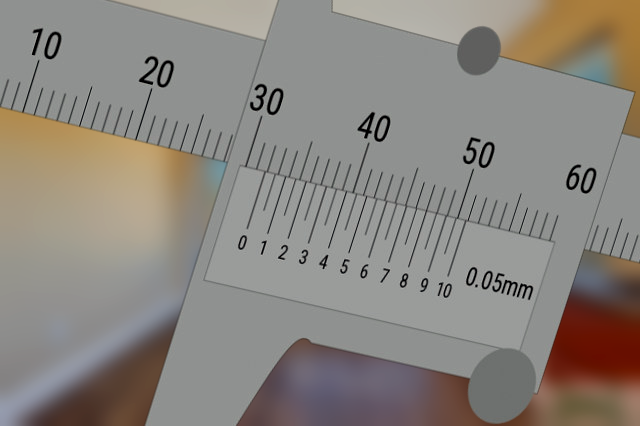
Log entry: 31.8mm
